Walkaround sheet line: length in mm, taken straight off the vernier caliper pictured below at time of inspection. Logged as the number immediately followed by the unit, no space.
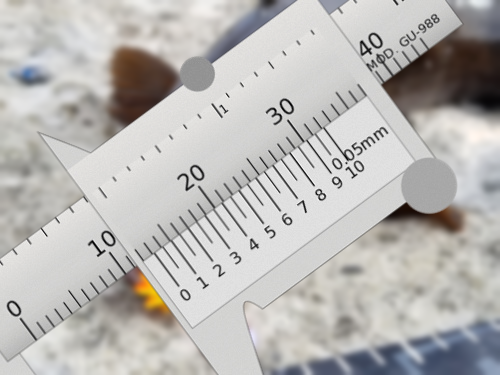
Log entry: 13.2mm
